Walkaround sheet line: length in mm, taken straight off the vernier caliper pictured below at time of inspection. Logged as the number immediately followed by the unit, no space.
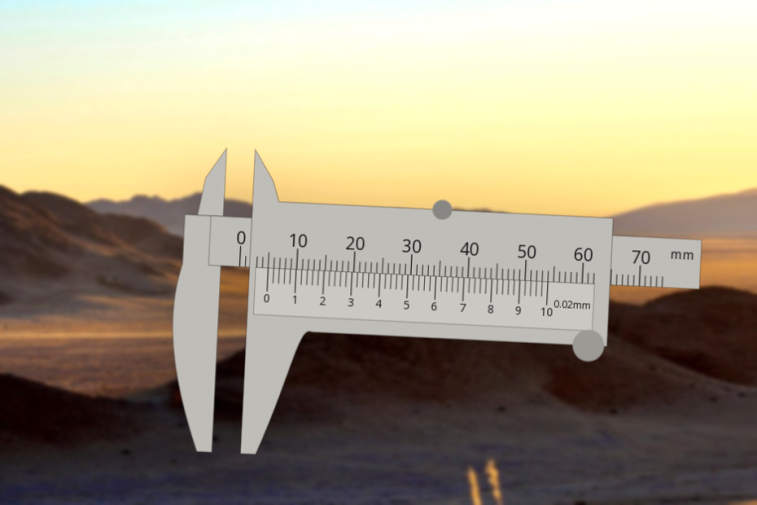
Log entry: 5.0mm
